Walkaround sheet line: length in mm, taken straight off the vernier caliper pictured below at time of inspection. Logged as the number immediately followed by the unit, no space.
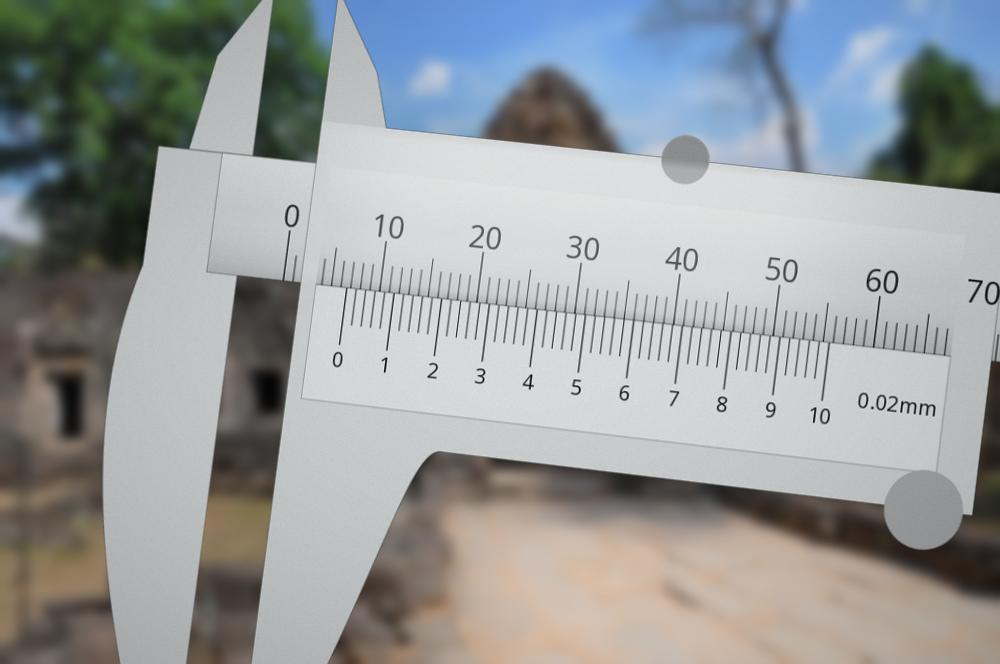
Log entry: 6.6mm
